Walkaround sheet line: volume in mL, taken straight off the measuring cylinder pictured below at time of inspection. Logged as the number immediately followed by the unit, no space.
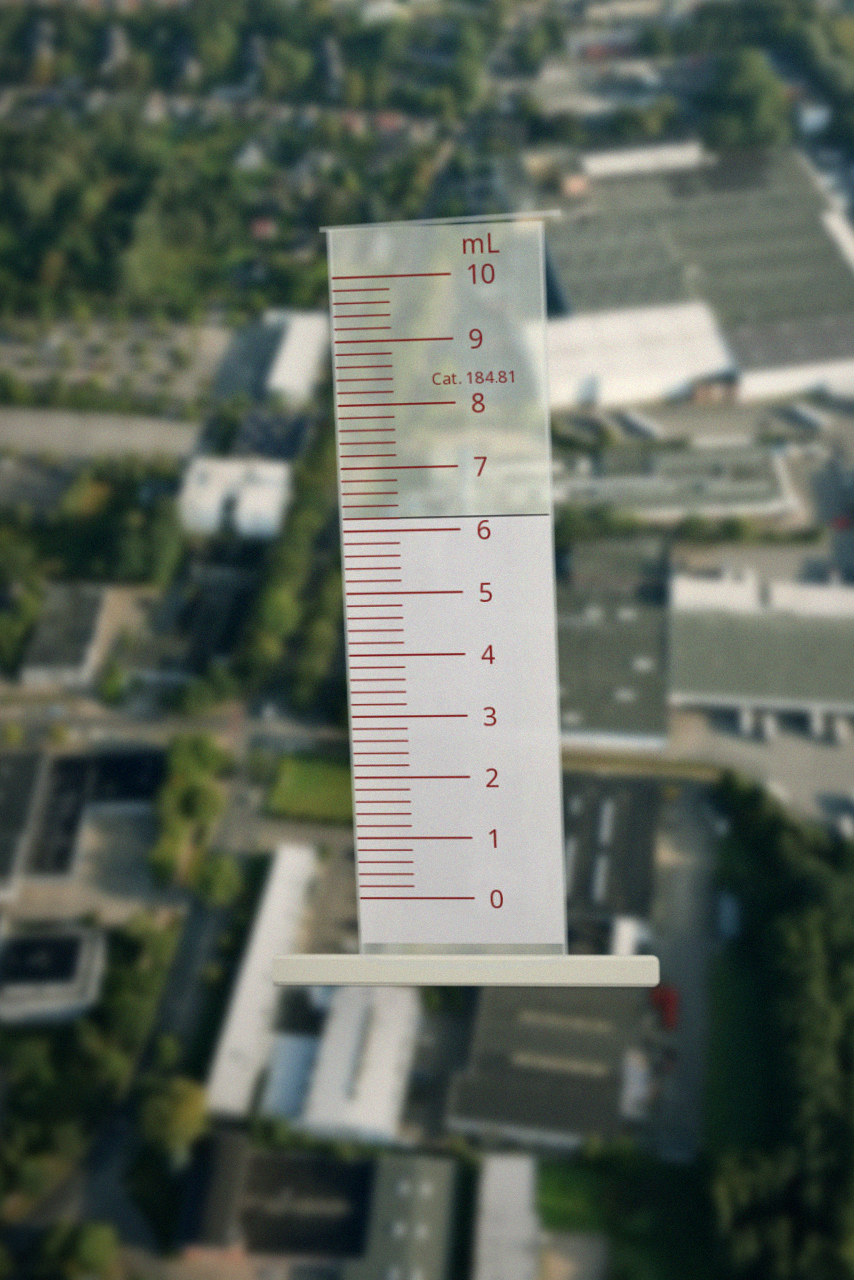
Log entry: 6.2mL
